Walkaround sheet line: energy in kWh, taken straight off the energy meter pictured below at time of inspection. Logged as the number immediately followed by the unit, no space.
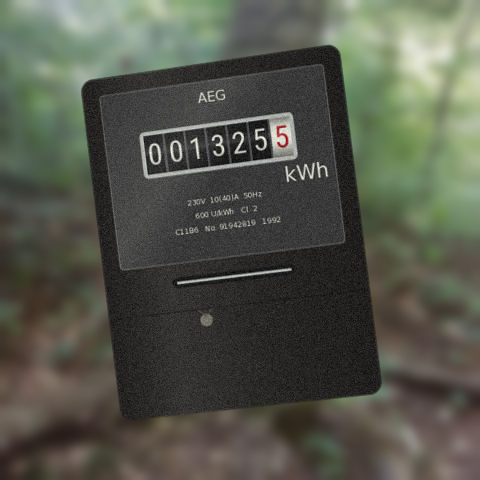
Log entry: 1325.5kWh
